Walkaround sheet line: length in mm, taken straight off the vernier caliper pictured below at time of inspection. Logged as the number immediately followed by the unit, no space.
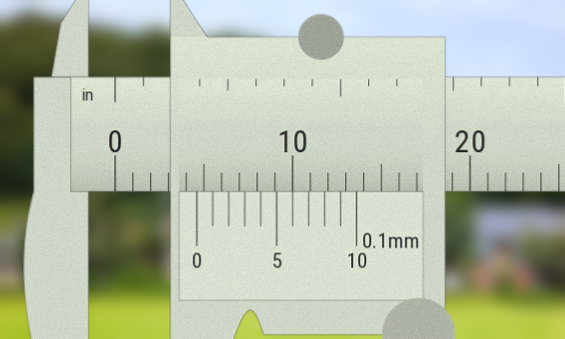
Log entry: 4.6mm
